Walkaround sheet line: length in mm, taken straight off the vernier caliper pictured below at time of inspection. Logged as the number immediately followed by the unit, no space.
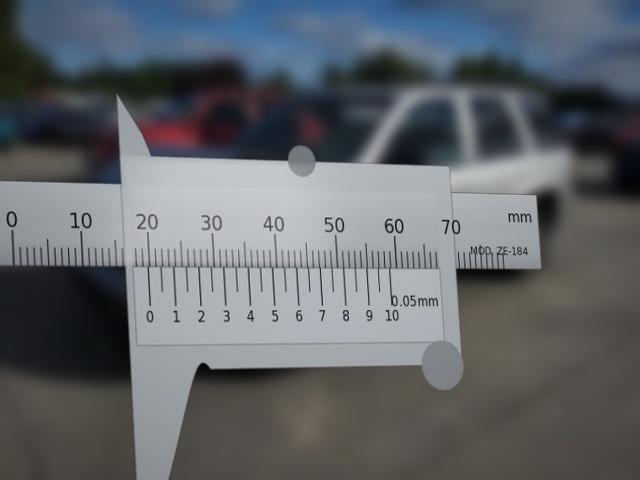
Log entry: 19.8mm
